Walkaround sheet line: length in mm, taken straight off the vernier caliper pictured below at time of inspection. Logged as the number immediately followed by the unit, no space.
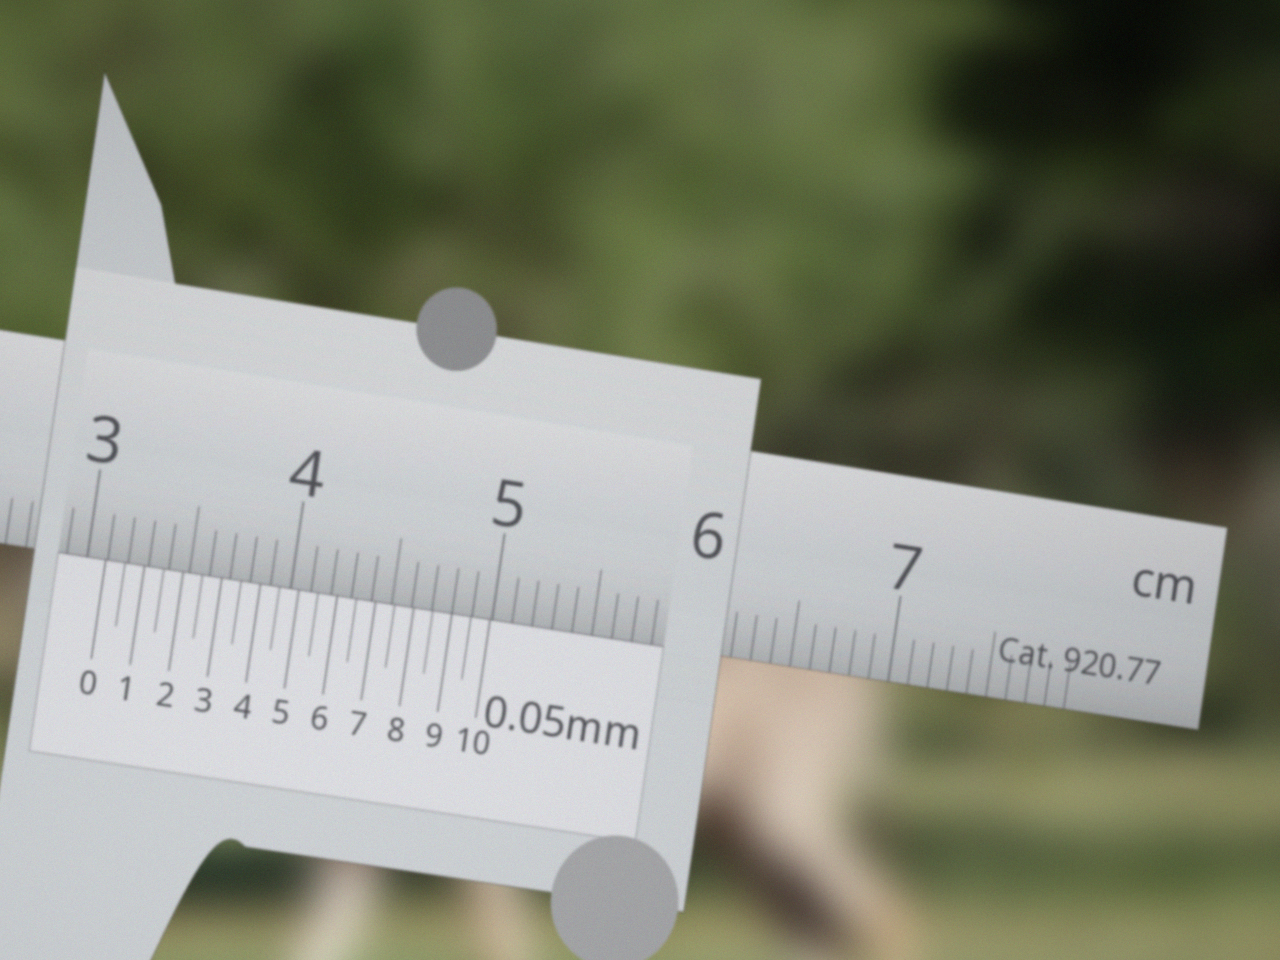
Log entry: 30.9mm
